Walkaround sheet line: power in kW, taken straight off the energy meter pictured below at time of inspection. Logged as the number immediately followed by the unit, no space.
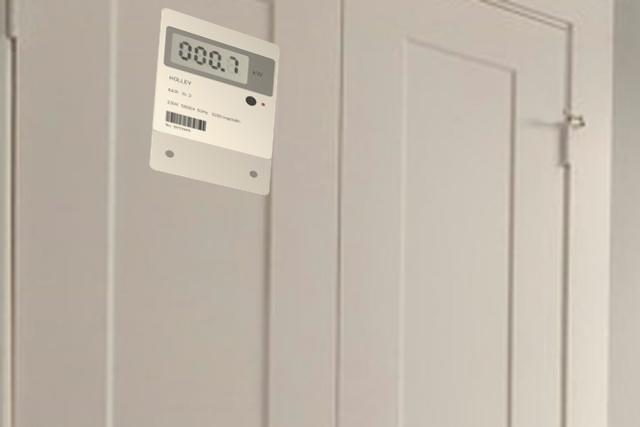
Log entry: 0.7kW
